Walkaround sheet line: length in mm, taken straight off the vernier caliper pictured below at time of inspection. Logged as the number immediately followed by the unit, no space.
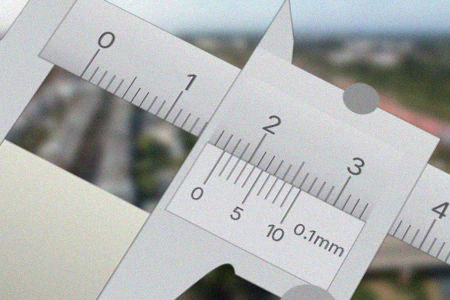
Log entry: 17.2mm
